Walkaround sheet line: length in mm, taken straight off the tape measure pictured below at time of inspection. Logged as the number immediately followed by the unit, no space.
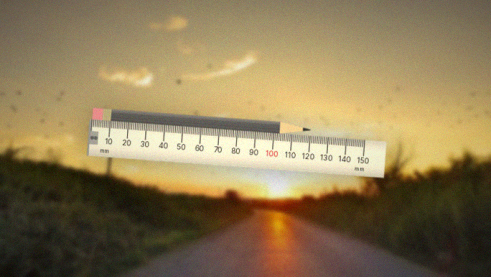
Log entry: 120mm
